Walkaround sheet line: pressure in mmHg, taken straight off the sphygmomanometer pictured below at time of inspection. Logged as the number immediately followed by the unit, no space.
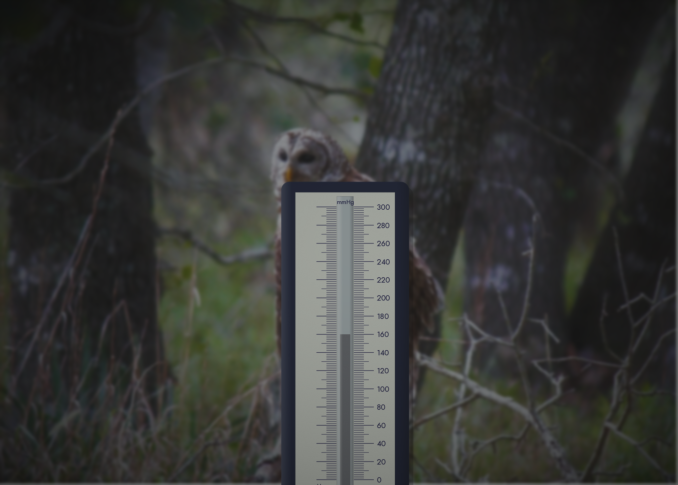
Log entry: 160mmHg
